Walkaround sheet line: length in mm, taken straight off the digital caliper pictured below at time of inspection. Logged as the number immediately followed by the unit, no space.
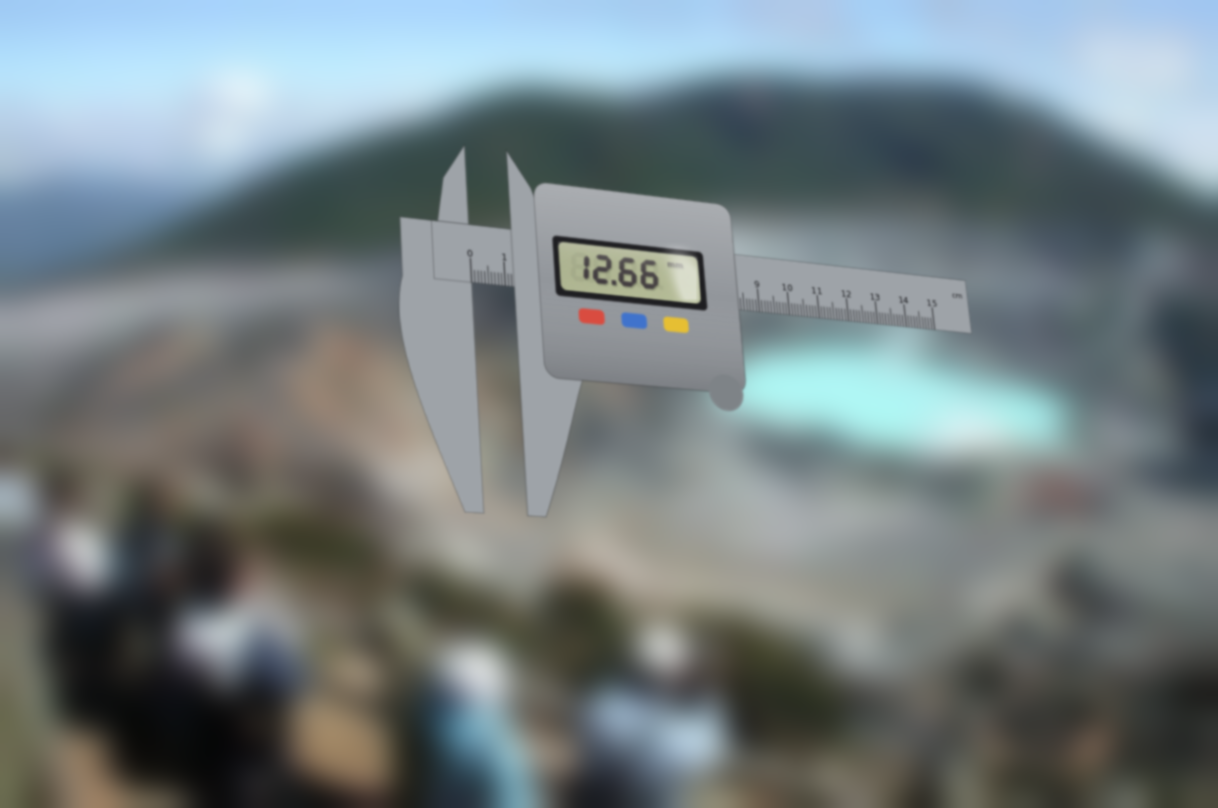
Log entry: 12.66mm
